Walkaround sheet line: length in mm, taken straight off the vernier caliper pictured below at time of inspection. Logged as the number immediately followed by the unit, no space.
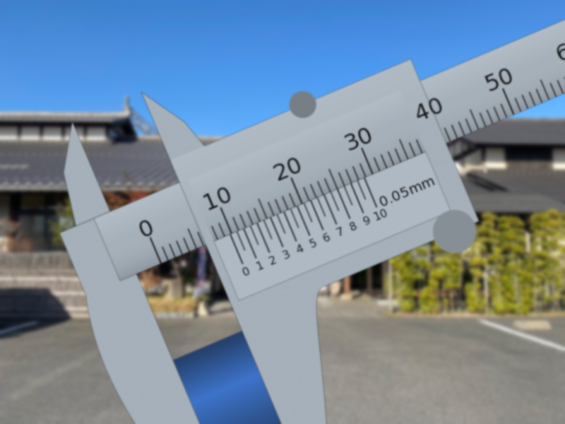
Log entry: 9.8mm
